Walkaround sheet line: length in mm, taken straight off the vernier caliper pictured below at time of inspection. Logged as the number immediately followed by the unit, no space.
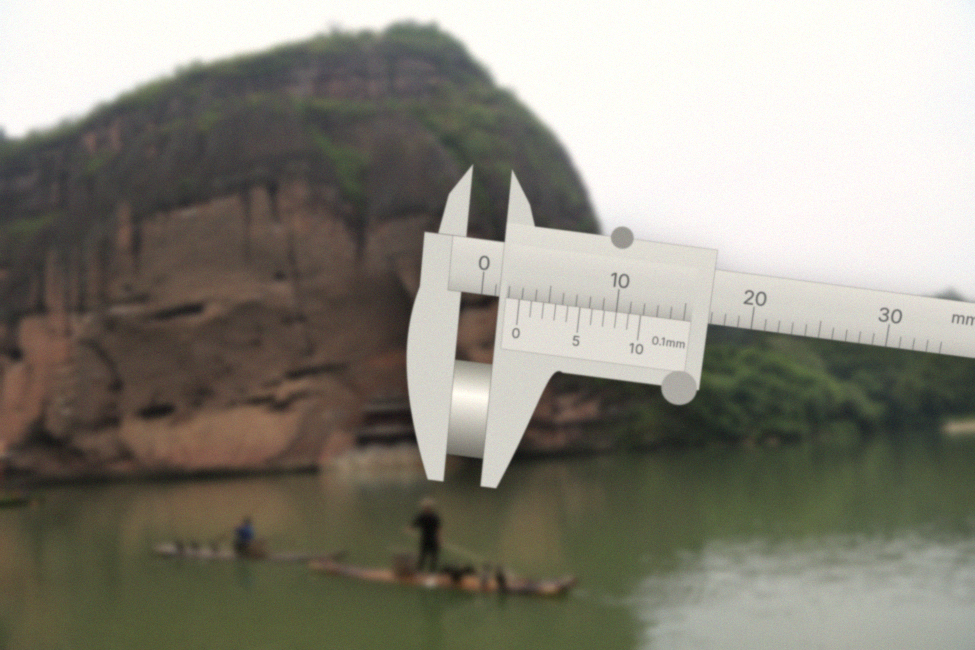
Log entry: 2.8mm
